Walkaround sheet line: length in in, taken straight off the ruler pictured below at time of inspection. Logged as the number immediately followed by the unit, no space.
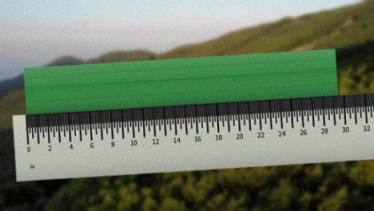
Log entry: 29.5in
